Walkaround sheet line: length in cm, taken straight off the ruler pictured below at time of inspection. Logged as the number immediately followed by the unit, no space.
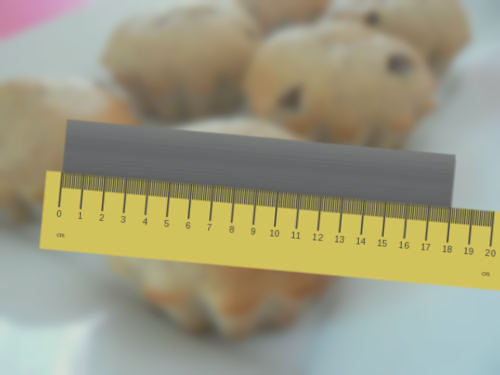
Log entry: 18cm
